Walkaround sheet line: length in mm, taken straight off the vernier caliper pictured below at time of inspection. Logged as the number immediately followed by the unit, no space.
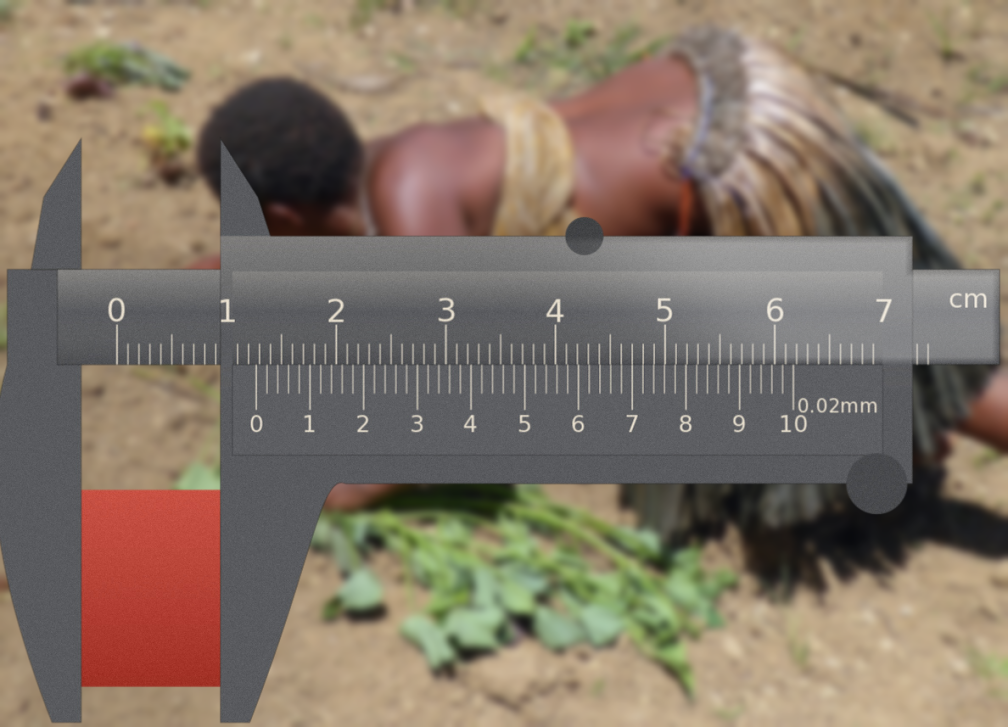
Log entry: 12.7mm
